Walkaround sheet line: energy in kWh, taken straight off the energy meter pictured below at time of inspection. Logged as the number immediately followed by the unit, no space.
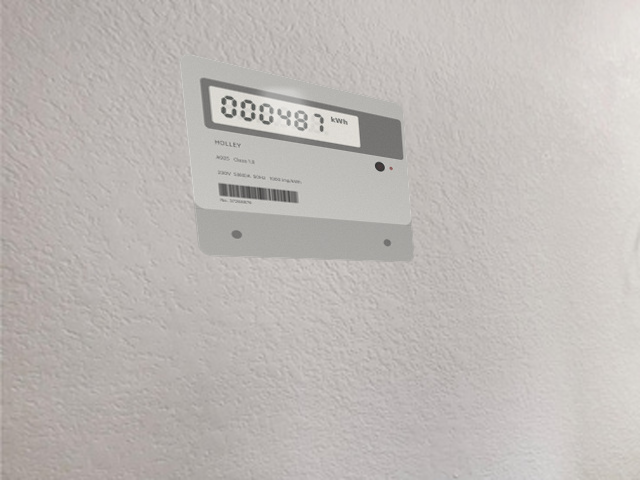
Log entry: 487kWh
